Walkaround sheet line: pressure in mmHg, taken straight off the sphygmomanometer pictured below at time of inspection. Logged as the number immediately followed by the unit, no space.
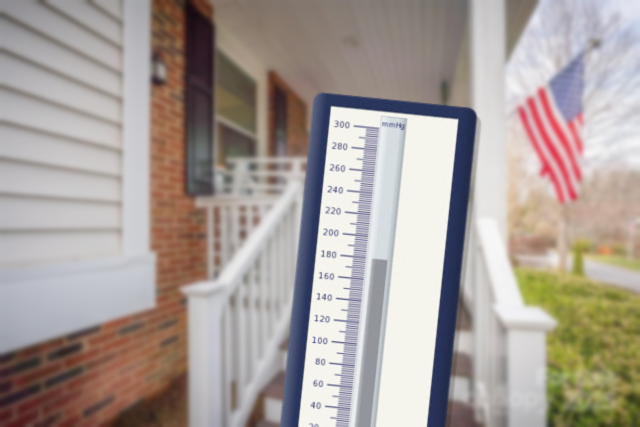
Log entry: 180mmHg
